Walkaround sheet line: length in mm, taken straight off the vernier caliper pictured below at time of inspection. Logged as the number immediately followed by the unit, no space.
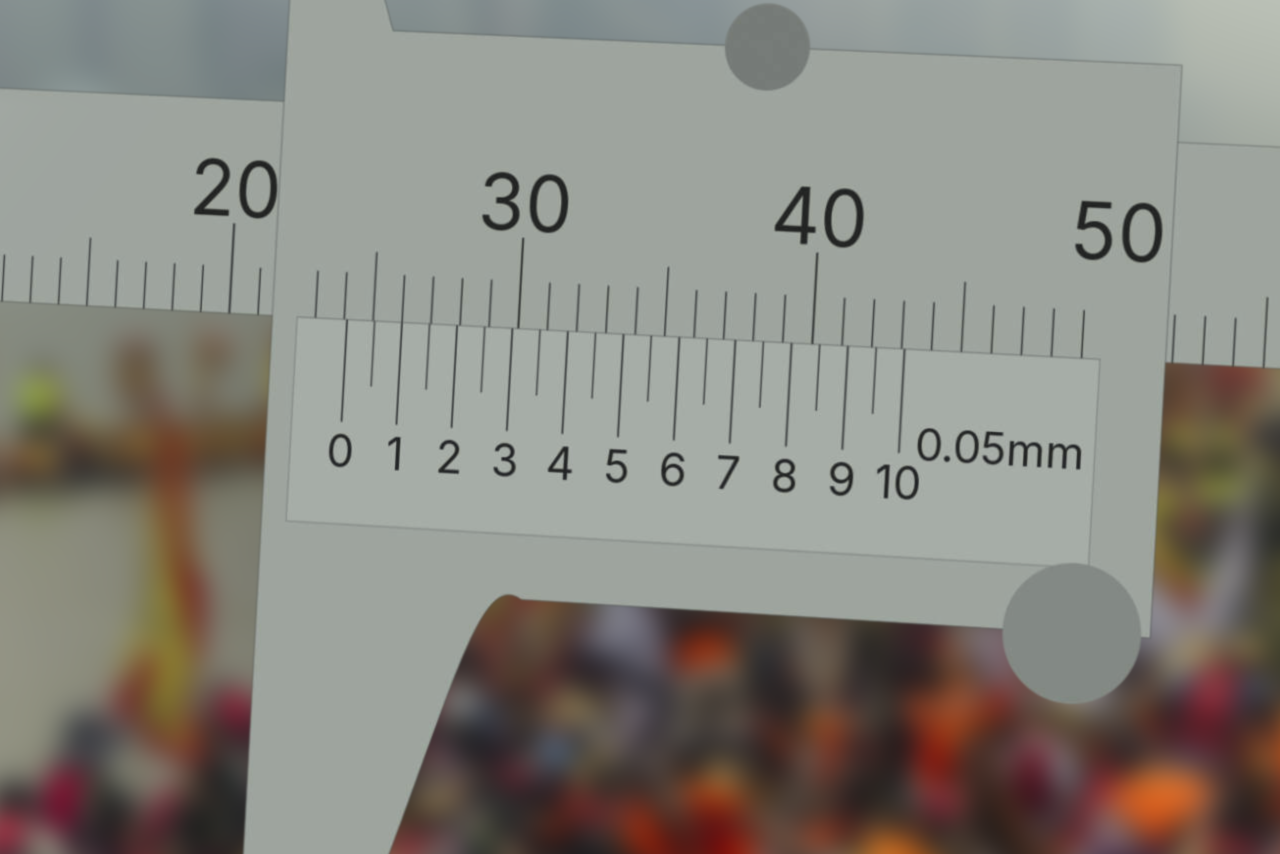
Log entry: 24.10mm
